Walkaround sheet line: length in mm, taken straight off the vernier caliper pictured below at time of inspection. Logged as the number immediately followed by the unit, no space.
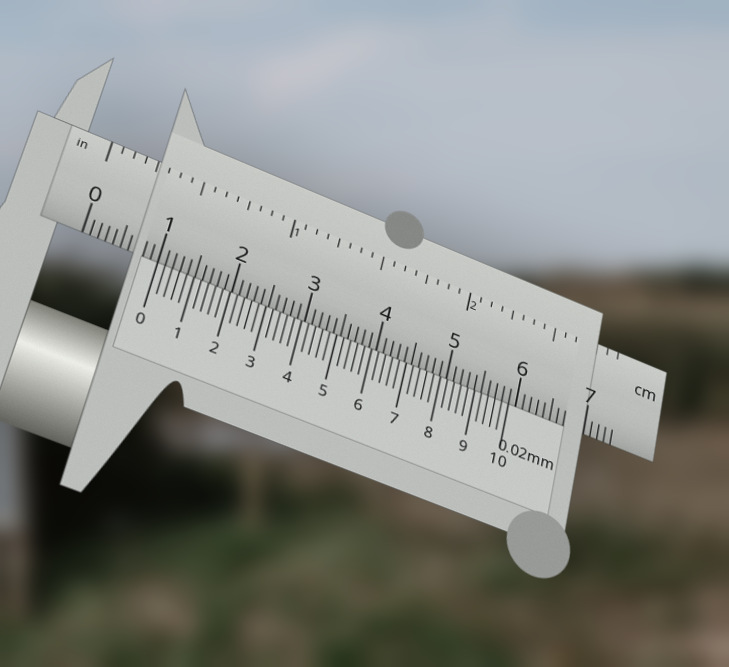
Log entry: 10.0mm
